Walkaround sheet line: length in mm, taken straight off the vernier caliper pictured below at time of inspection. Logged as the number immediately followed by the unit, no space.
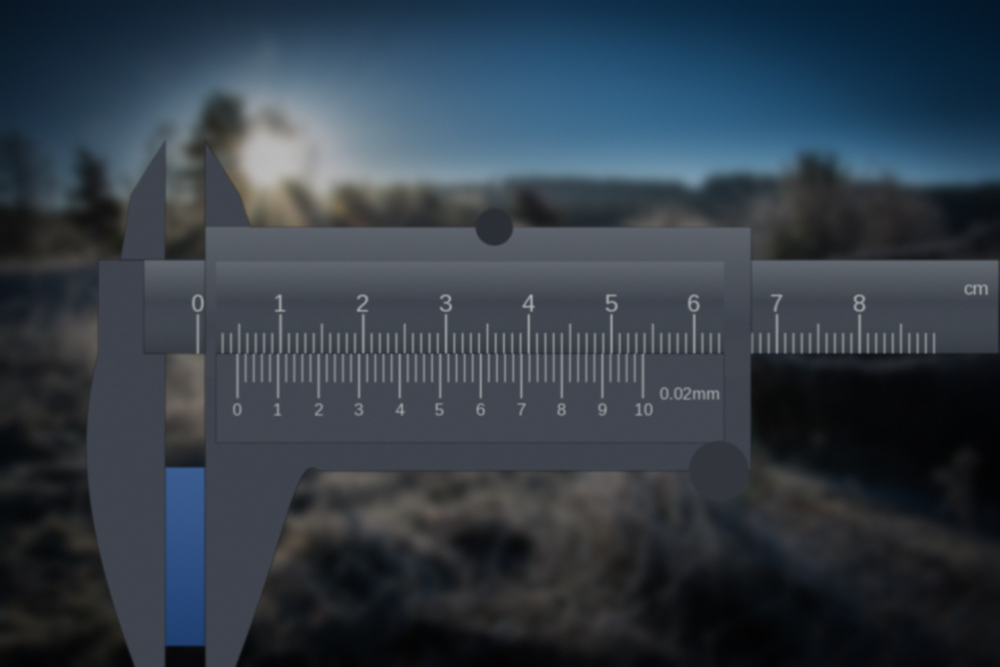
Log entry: 4.8mm
